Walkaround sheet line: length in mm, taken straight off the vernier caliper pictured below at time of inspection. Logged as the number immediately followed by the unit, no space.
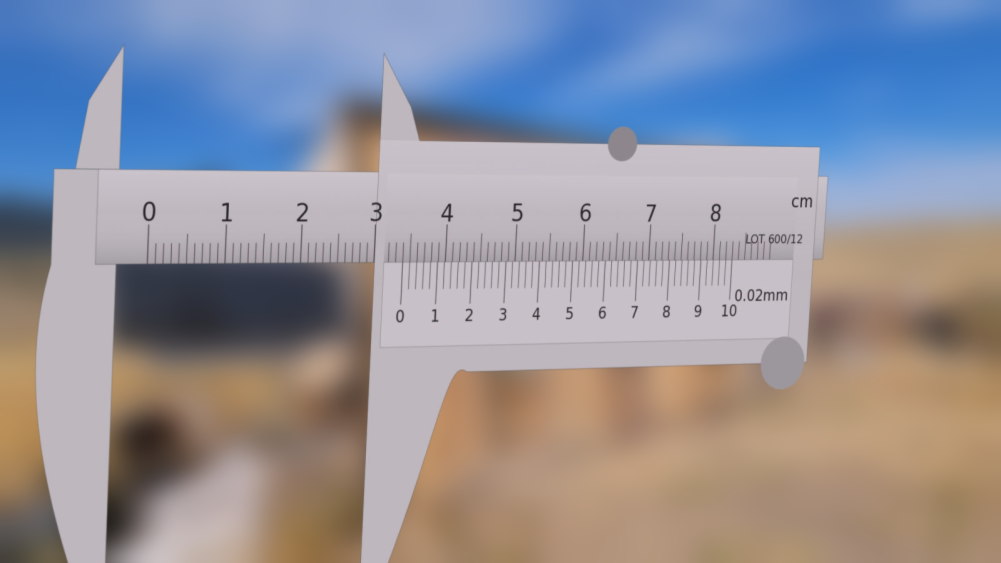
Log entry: 34.0mm
